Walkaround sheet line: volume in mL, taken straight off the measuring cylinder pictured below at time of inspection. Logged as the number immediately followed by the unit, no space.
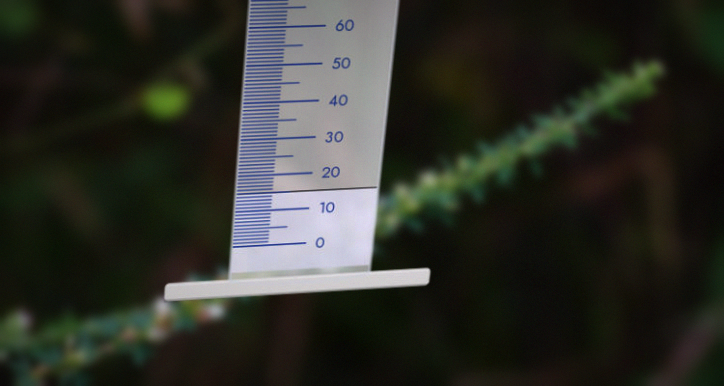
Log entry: 15mL
